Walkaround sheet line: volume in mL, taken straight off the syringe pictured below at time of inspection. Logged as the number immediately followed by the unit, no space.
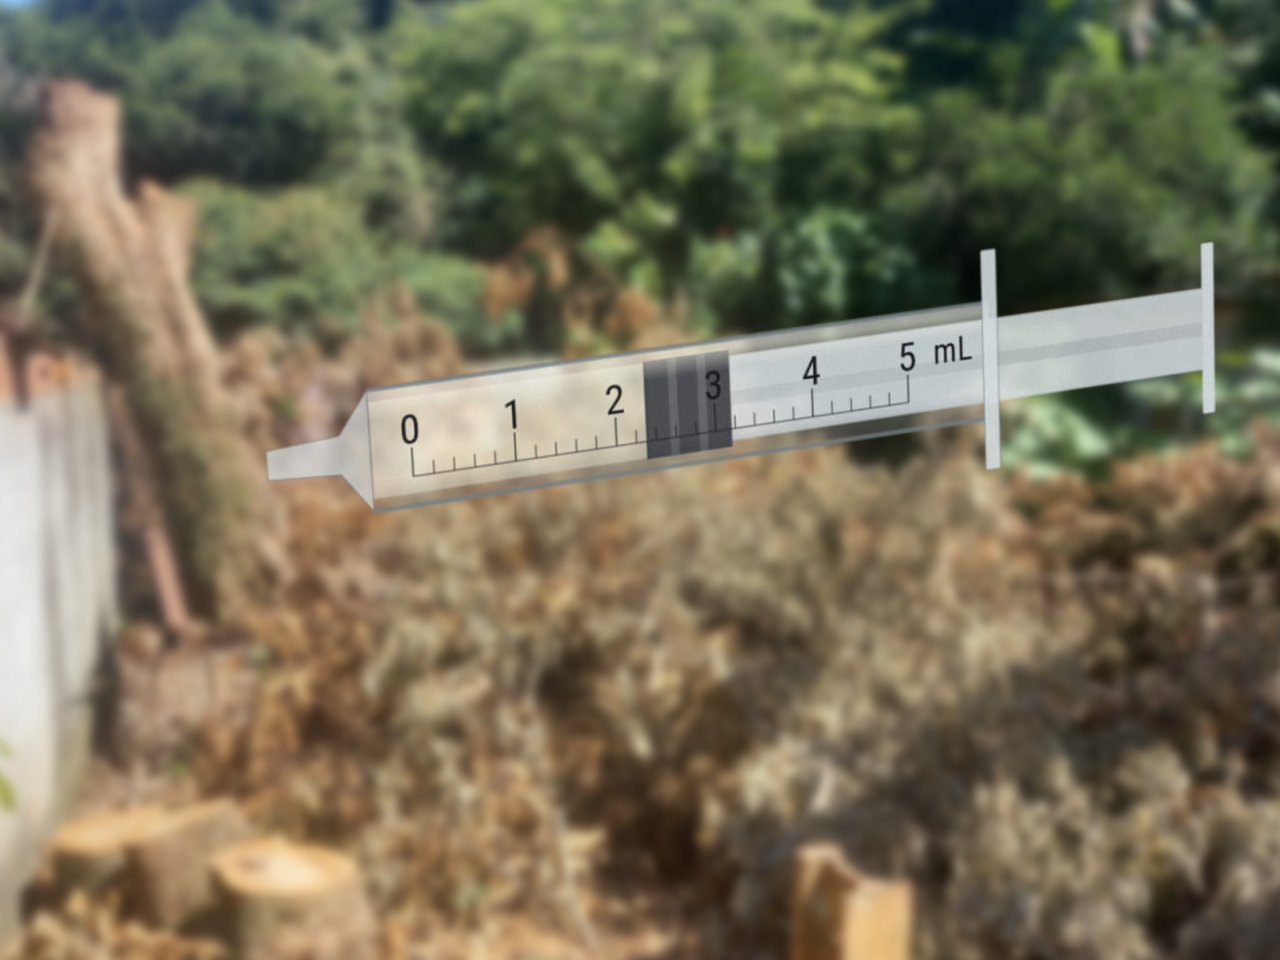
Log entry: 2.3mL
